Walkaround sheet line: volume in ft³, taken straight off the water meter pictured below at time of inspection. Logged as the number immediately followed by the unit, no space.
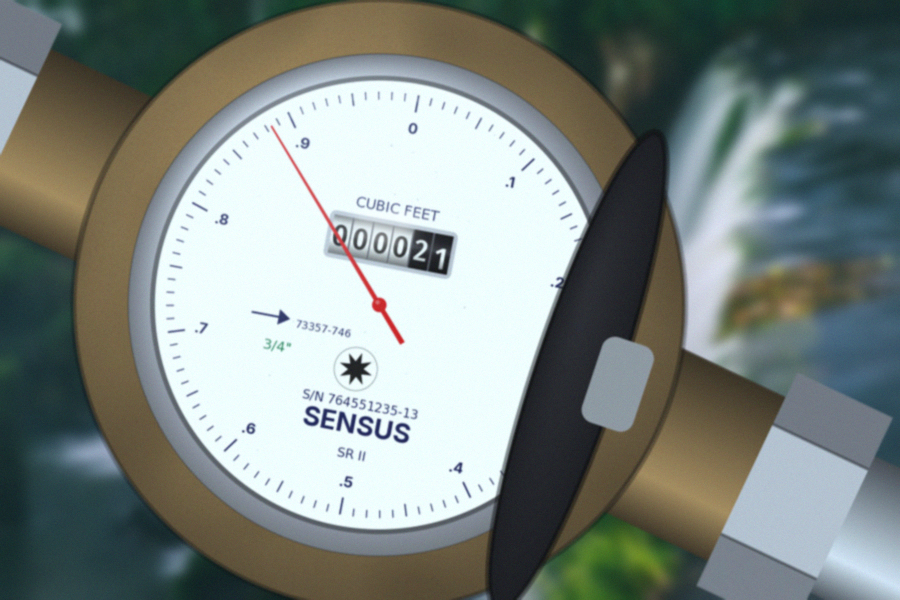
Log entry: 20.88ft³
